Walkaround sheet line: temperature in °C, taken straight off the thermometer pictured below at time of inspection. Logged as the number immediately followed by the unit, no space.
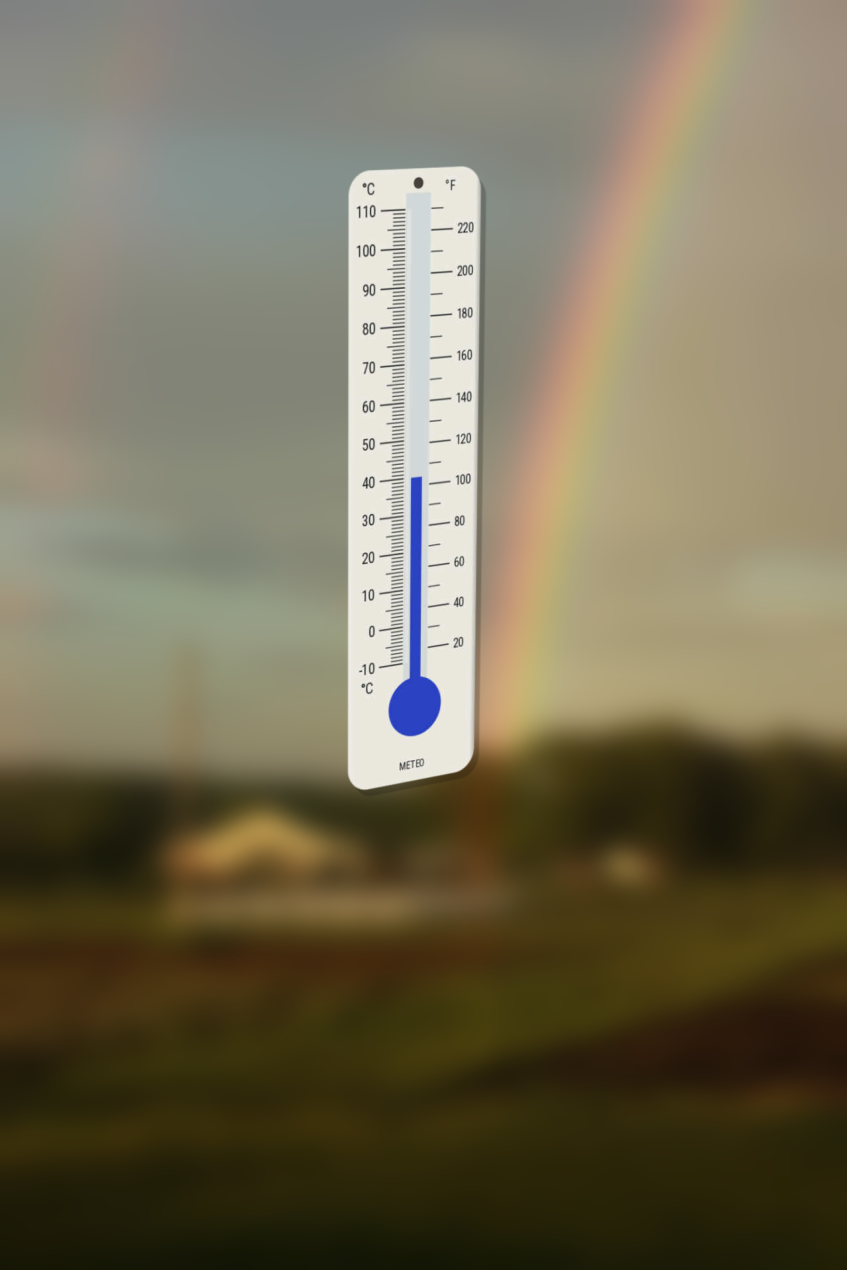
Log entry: 40°C
